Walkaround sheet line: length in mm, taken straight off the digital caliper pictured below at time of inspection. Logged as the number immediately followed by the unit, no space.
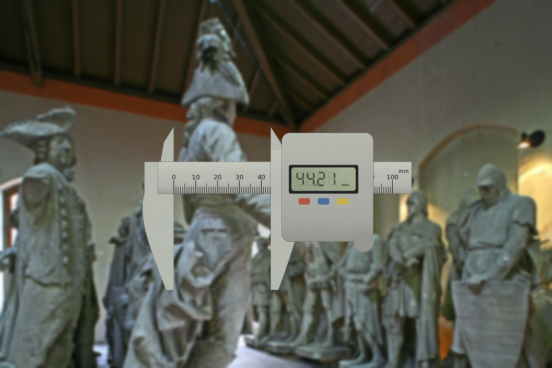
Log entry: 44.21mm
